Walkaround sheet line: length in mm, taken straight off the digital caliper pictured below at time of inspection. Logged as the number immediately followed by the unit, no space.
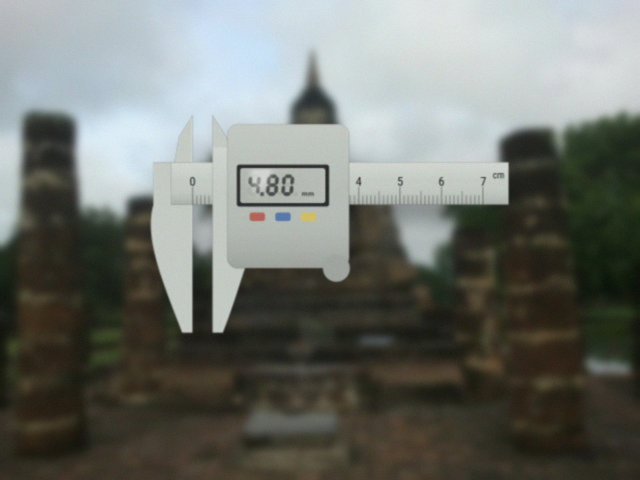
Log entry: 4.80mm
